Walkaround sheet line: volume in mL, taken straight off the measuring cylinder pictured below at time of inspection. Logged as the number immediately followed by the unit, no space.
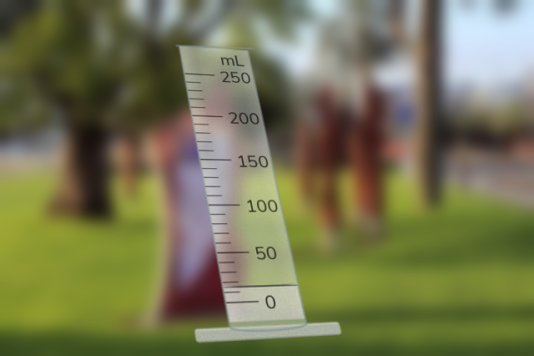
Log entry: 15mL
